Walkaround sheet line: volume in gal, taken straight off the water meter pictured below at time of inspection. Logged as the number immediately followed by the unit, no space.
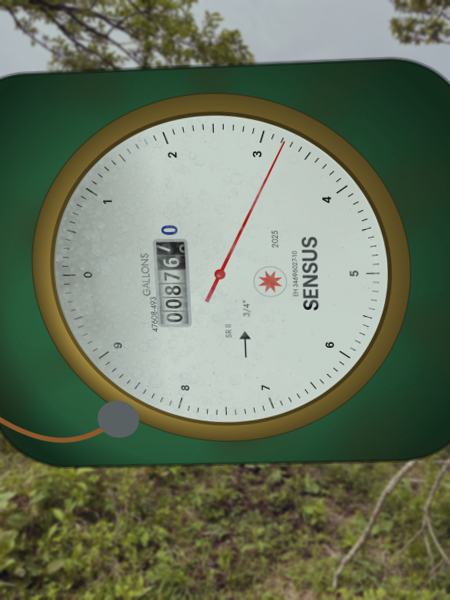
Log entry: 87673.2gal
